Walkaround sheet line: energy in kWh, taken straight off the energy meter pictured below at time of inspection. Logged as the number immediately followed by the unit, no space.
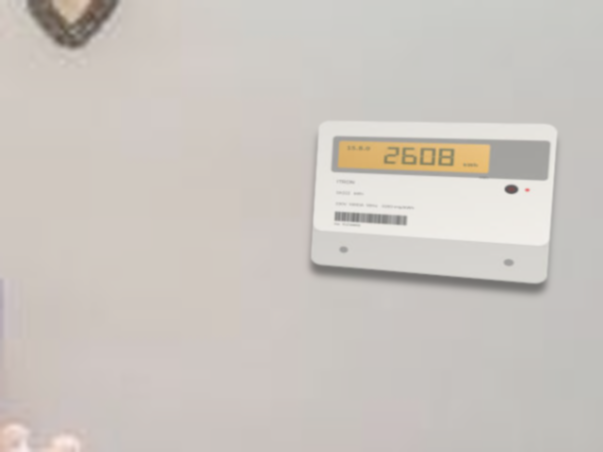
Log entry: 2608kWh
